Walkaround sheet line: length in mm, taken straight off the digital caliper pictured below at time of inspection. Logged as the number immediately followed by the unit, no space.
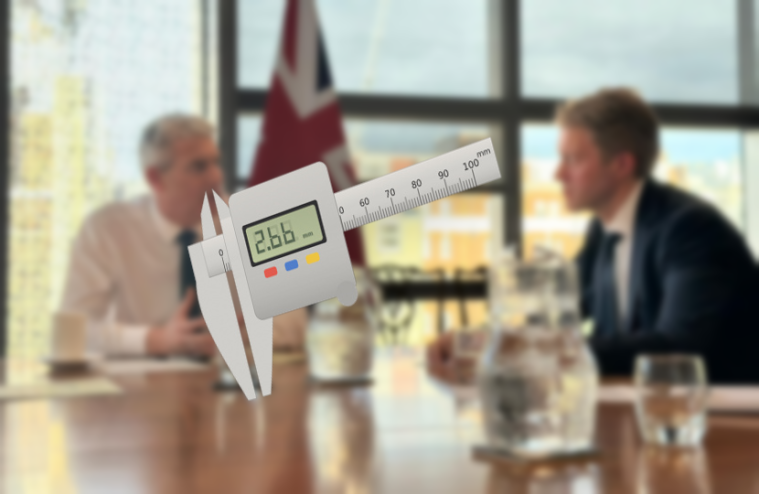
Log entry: 2.66mm
